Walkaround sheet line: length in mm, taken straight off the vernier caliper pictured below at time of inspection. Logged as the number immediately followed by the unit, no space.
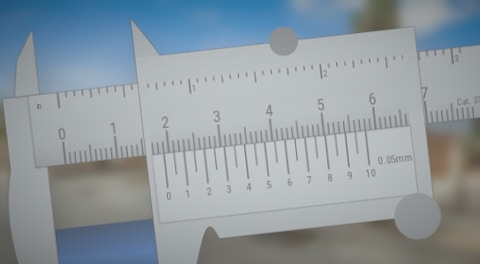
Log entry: 19.0mm
